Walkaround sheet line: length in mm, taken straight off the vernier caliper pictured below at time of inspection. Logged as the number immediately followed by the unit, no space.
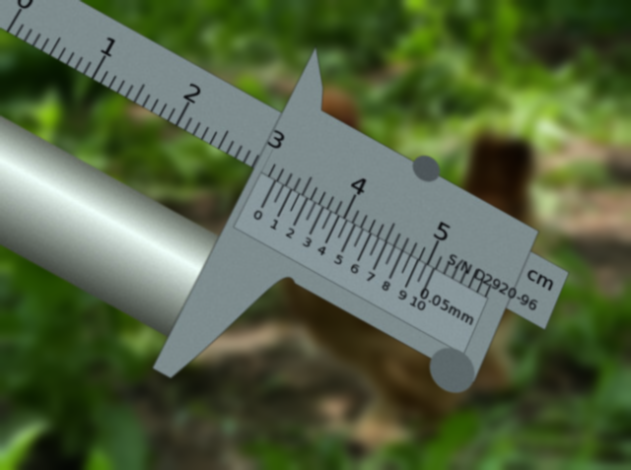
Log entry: 31.8mm
